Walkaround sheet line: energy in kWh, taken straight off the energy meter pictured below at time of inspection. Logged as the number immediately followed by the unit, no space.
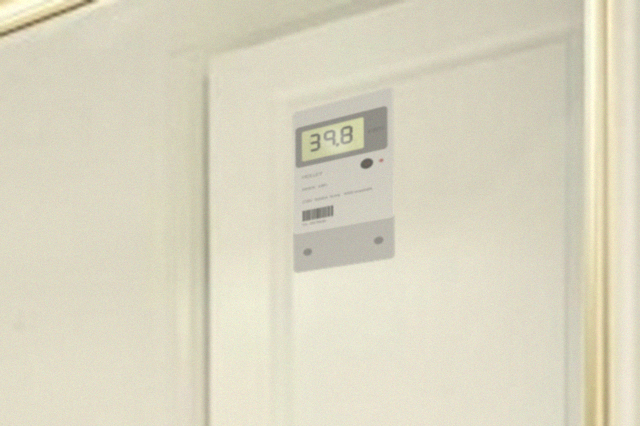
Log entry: 39.8kWh
